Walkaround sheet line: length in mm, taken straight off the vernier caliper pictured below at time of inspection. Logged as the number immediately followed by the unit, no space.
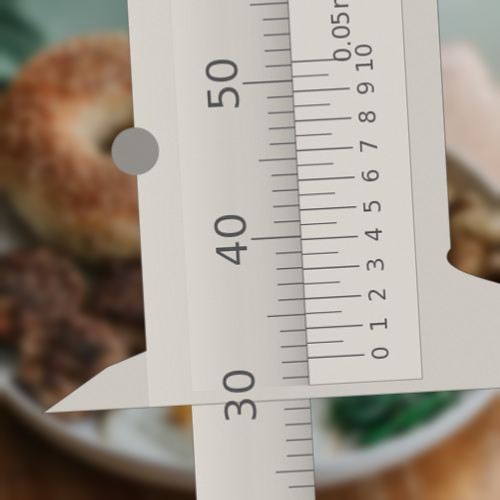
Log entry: 32.2mm
